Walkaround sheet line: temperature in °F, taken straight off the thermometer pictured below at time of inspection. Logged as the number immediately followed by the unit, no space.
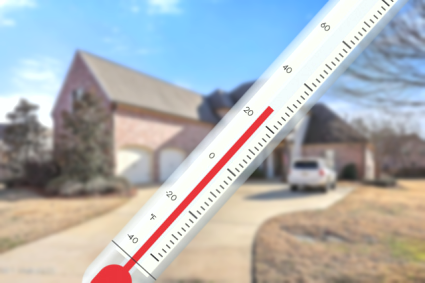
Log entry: 26°F
